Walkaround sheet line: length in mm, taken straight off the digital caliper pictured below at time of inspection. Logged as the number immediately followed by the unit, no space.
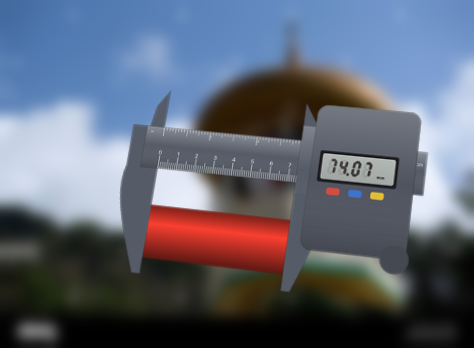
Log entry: 74.07mm
